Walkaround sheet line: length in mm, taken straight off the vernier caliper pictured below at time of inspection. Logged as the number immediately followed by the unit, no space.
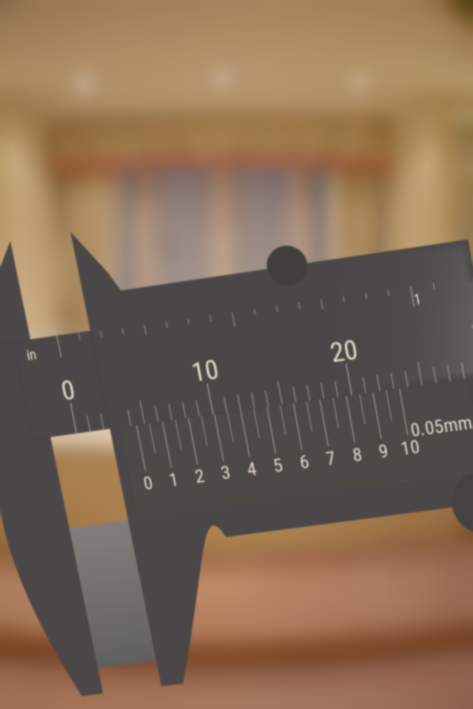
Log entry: 4.4mm
